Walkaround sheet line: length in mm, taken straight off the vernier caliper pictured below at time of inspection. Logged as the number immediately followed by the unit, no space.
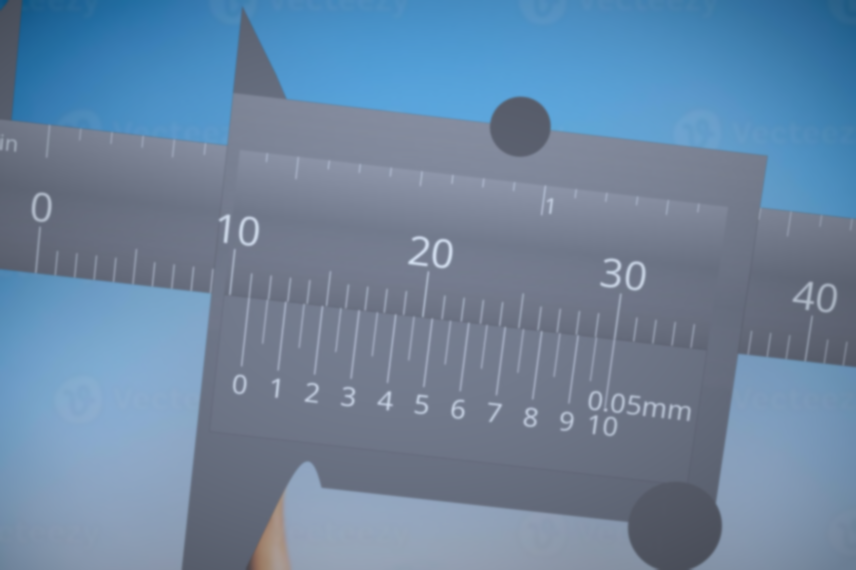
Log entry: 11.0mm
